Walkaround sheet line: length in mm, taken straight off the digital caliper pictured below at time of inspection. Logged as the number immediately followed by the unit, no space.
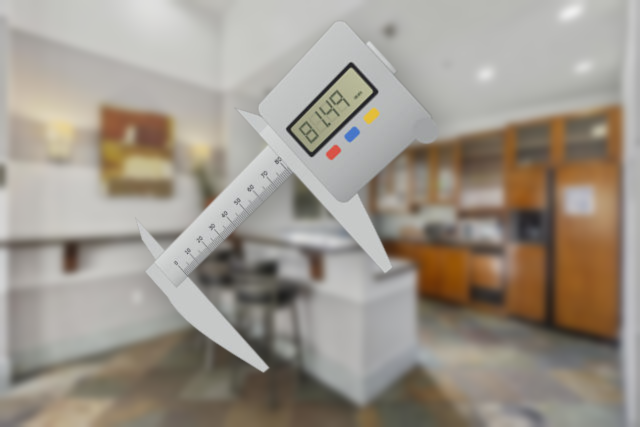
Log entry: 81.49mm
